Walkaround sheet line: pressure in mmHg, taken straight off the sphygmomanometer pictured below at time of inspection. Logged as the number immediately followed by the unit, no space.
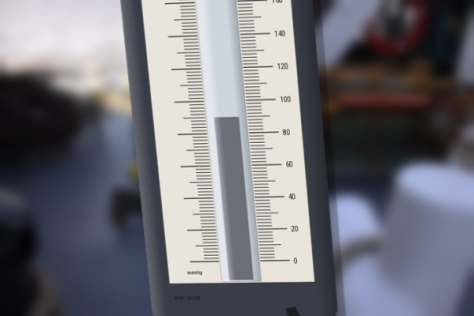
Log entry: 90mmHg
